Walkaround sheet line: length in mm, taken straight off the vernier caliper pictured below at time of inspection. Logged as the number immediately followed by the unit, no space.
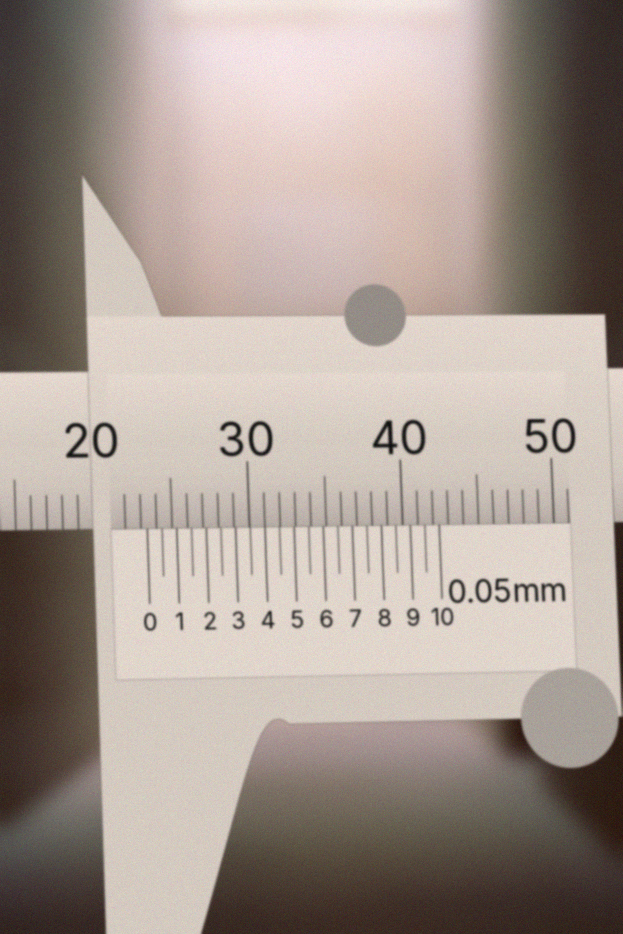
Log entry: 23.4mm
